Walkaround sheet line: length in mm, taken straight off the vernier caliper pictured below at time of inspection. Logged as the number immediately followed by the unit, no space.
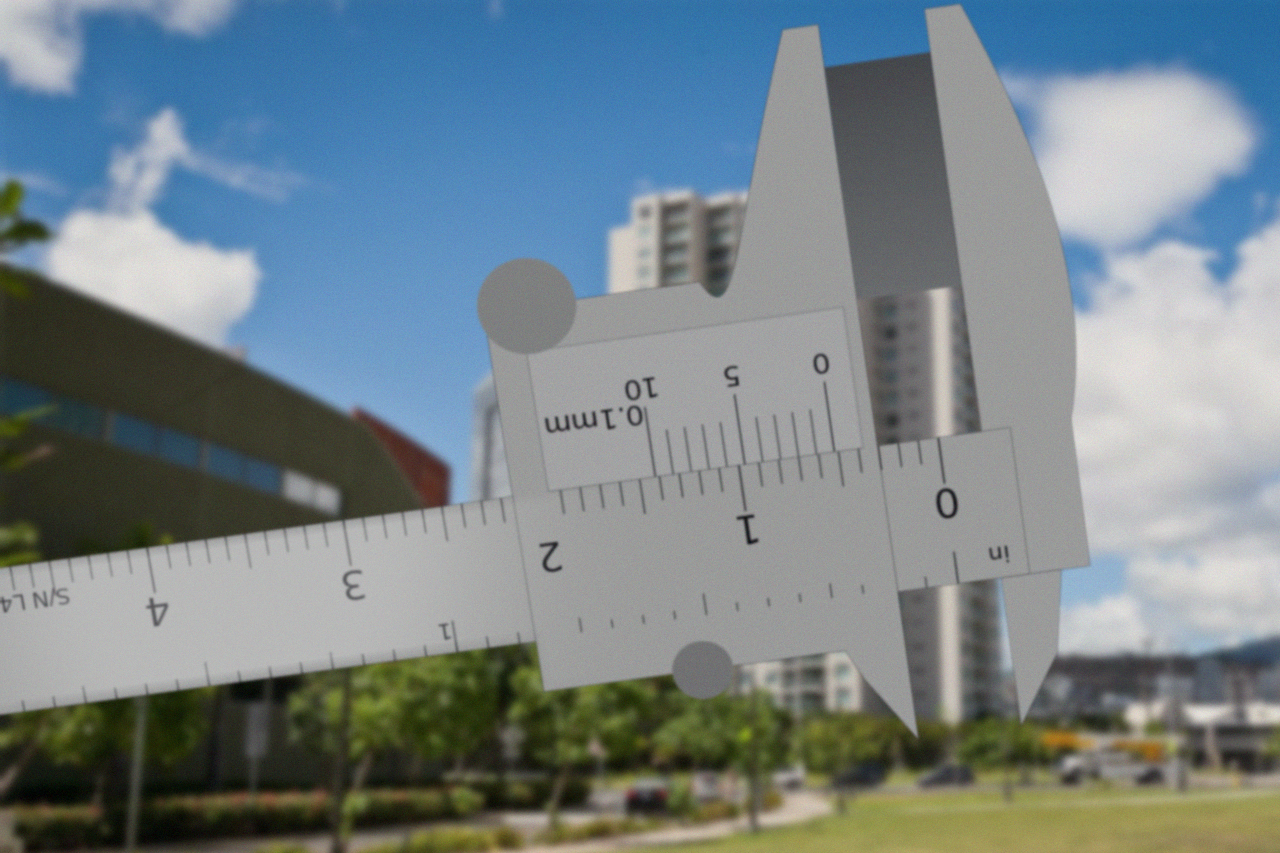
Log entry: 5.2mm
